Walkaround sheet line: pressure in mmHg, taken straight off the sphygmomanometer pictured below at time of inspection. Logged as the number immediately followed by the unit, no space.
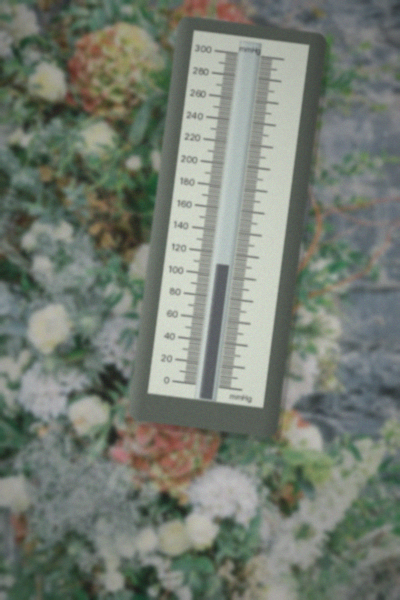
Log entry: 110mmHg
